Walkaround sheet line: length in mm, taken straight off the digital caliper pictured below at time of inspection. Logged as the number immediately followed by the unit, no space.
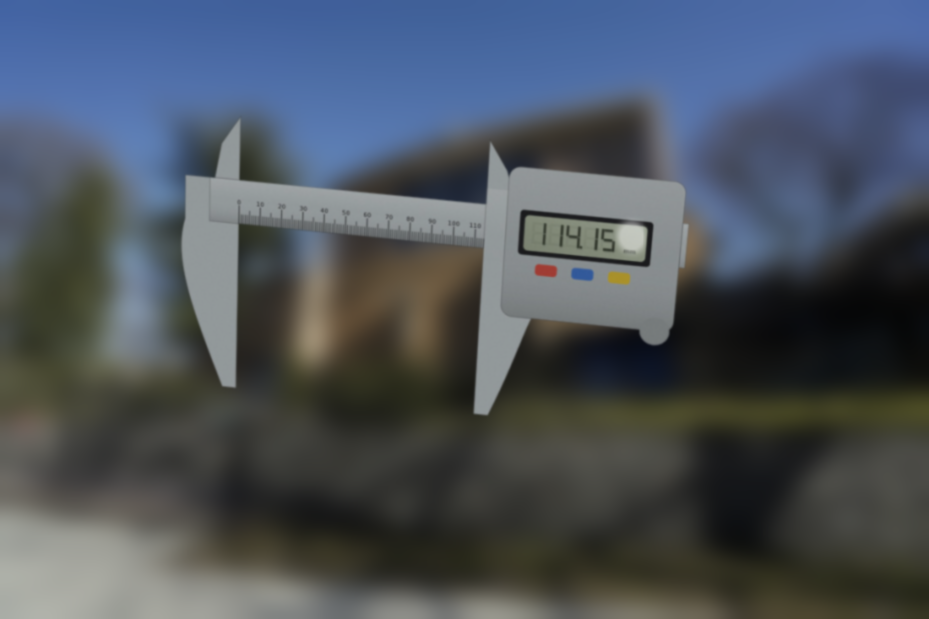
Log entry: 114.15mm
